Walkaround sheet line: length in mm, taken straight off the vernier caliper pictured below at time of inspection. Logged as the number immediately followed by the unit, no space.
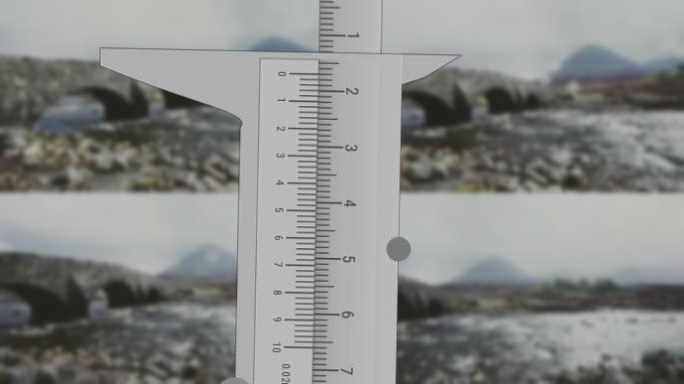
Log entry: 17.0mm
